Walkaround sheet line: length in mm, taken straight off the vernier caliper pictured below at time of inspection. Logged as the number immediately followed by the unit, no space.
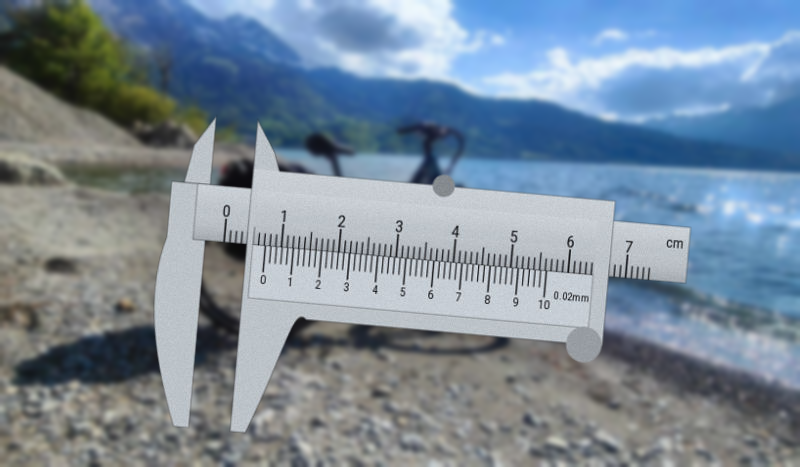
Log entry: 7.2mm
